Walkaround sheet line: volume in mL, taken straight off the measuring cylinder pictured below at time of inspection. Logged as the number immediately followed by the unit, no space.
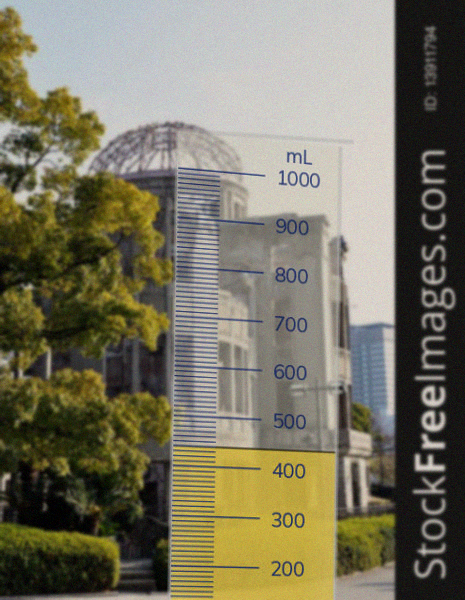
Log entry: 440mL
